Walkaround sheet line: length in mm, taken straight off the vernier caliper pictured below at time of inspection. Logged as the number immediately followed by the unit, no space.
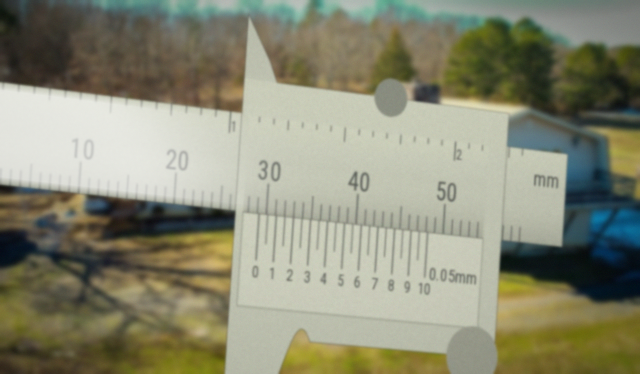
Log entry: 29.2mm
